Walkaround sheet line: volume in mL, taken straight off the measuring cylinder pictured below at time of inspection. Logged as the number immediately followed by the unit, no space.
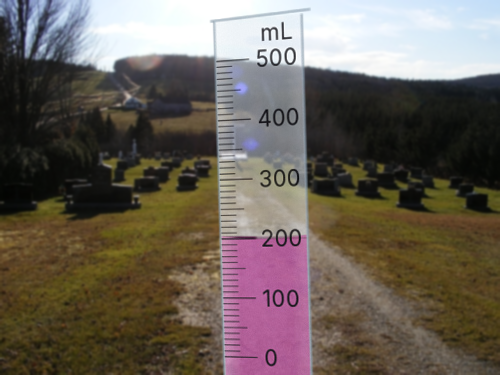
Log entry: 200mL
